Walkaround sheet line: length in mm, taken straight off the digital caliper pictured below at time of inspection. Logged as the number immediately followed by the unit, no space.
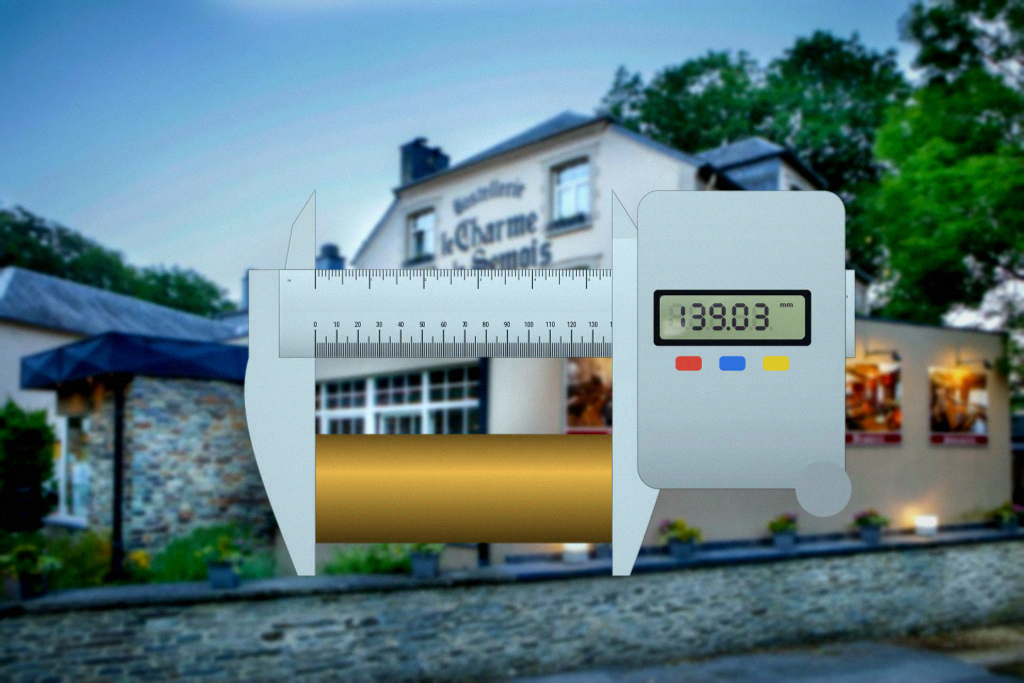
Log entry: 139.03mm
